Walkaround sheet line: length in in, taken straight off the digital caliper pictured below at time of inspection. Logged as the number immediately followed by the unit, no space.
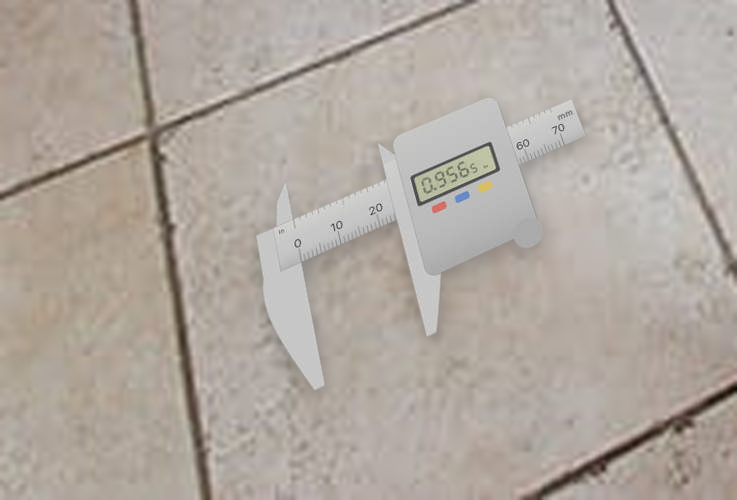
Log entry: 0.9565in
